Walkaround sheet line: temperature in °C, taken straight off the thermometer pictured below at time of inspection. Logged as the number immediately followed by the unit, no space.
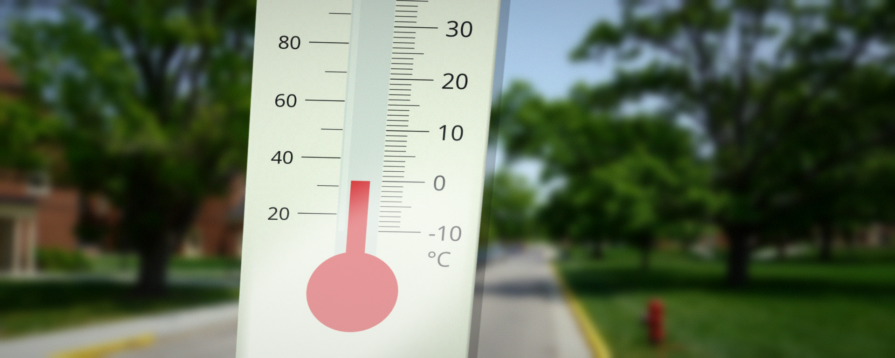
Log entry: 0°C
